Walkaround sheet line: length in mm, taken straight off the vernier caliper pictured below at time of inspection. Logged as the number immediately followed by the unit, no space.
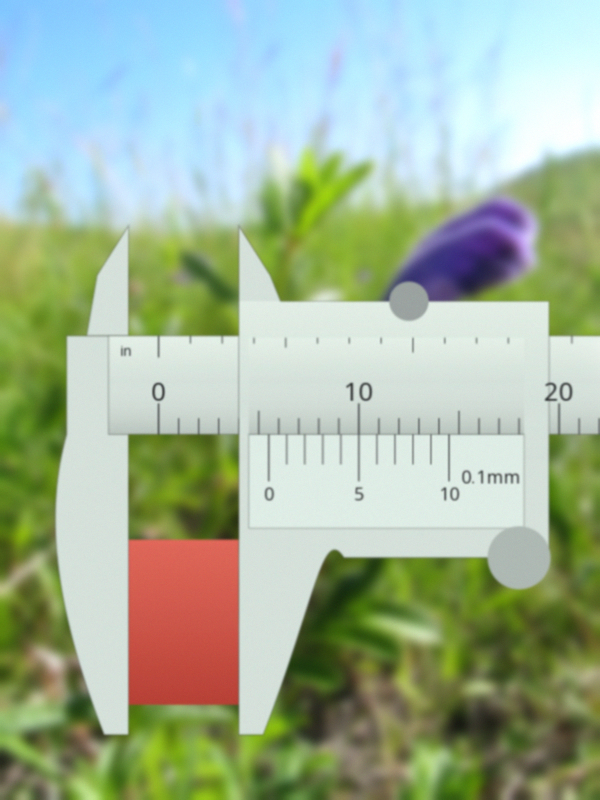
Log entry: 5.5mm
